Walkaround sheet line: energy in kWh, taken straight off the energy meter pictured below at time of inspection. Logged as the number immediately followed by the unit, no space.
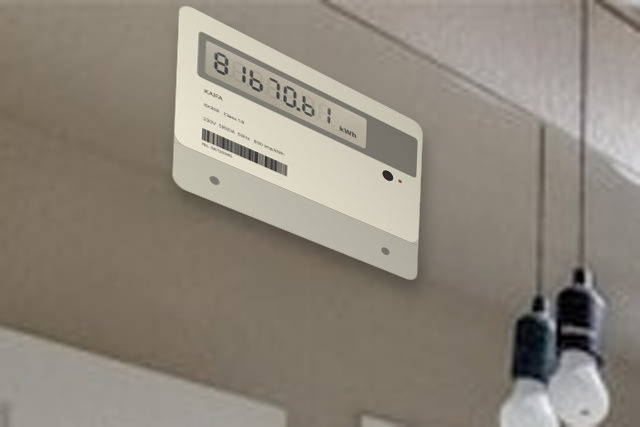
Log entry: 81670.61kWh
